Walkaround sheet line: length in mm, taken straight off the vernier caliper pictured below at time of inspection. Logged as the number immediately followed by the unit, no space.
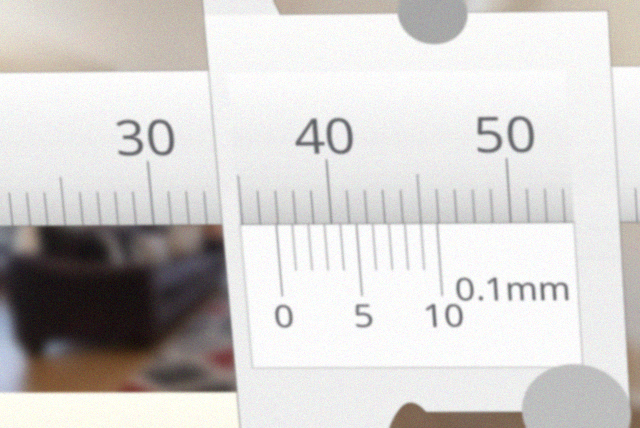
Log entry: 36.9mm
